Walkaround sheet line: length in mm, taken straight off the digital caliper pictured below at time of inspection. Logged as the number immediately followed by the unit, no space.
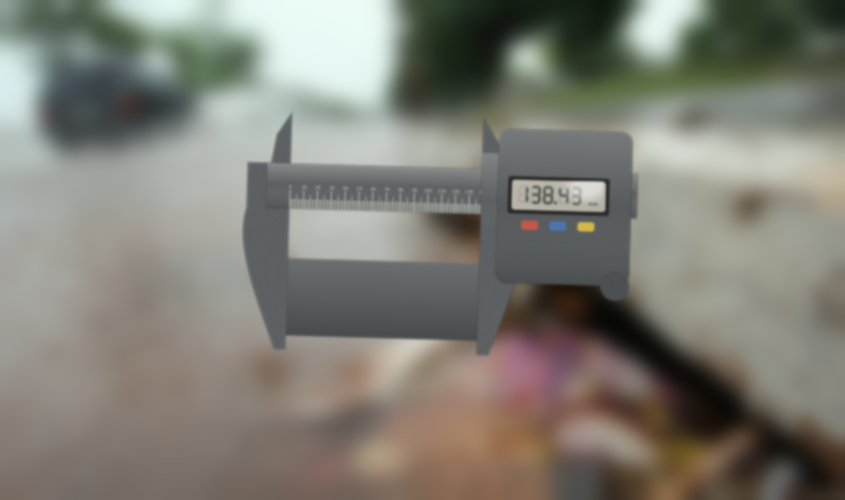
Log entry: 138.43mm
